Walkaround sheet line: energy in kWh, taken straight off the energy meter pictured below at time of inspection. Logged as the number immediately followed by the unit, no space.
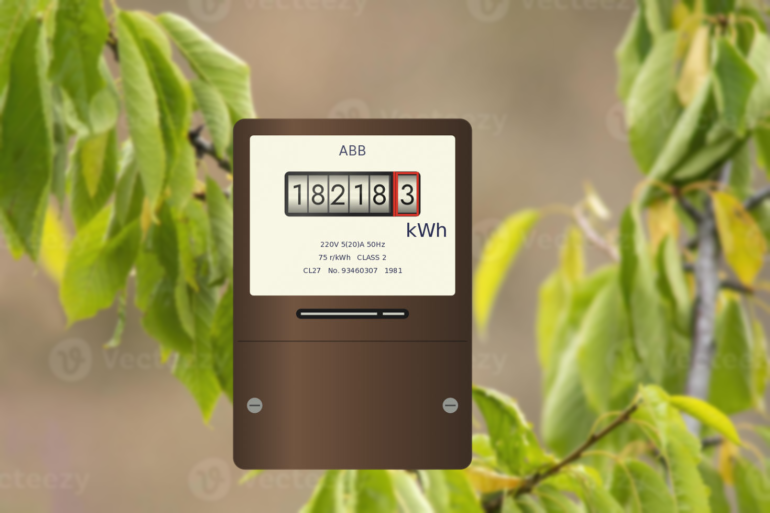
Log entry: 18218.3kWh
